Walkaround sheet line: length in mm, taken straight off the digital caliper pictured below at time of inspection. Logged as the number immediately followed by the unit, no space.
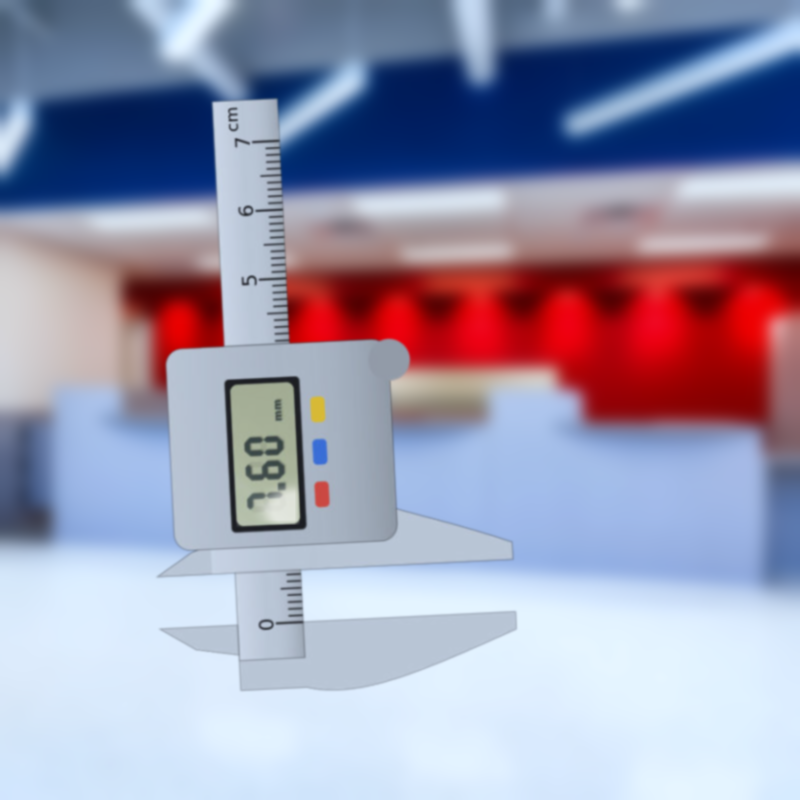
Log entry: 7.60mm
